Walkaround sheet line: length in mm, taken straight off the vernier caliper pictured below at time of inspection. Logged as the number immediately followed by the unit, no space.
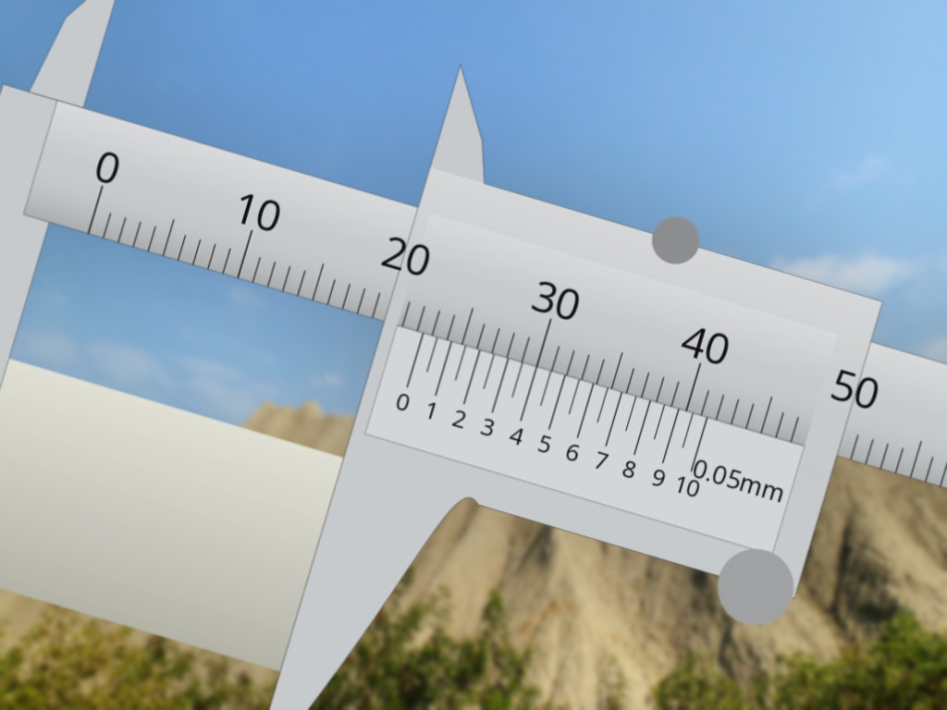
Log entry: 22.4mm
